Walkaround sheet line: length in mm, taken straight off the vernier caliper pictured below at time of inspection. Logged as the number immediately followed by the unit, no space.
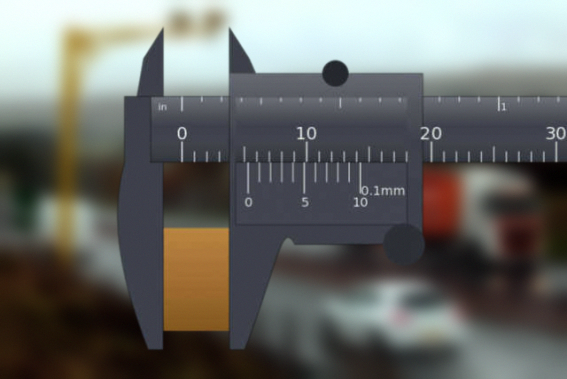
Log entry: 5.3mm
